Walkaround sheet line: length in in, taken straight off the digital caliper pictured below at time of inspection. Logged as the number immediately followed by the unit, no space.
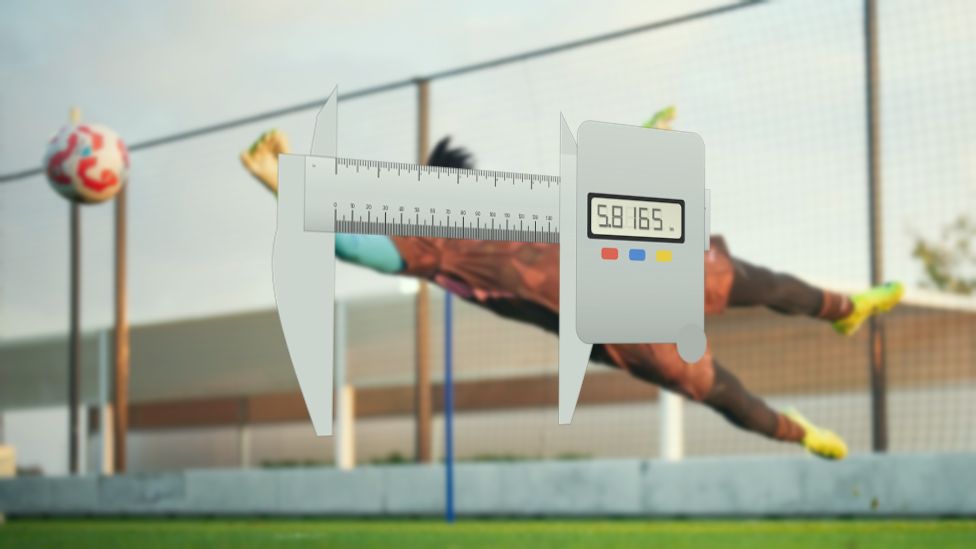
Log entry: 5.8165in
